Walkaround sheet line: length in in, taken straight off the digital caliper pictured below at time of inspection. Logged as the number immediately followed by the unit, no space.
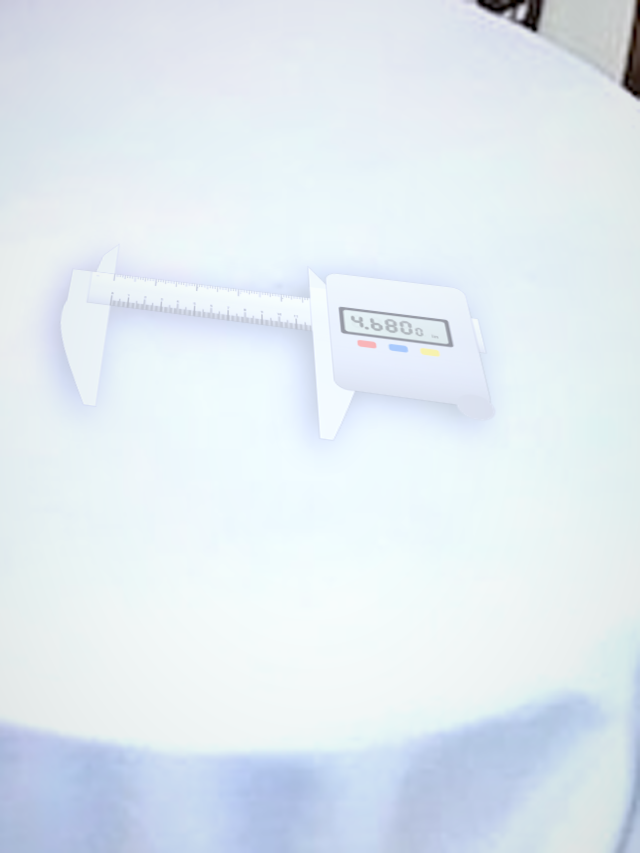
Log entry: 4.6800in
